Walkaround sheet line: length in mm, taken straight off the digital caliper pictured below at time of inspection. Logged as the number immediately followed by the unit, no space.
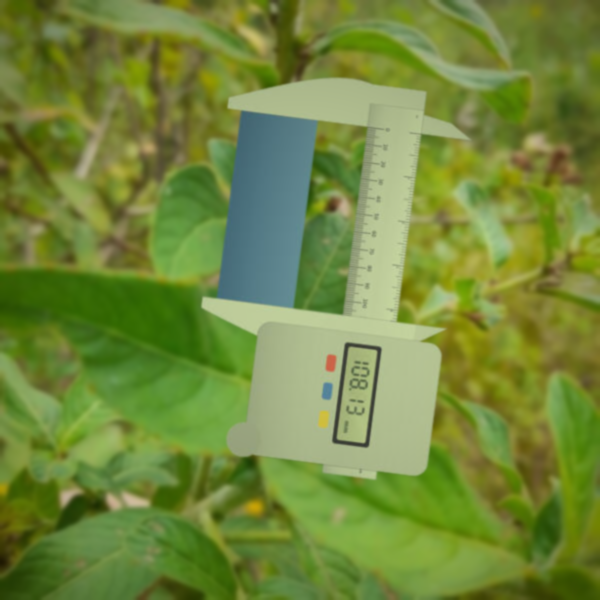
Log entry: 108.13mm
